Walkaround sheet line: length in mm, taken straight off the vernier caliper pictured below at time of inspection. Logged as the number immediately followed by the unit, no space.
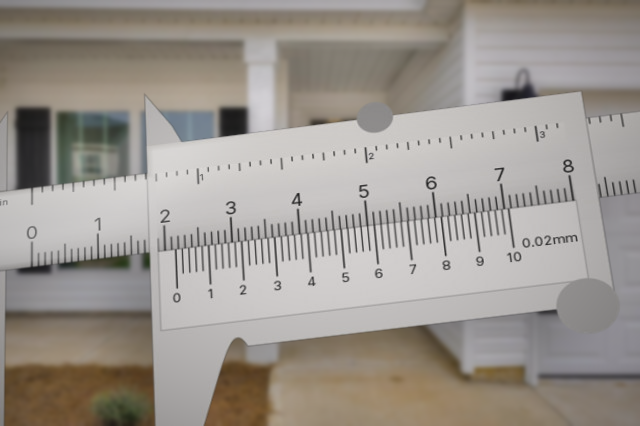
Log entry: 21.6mm
